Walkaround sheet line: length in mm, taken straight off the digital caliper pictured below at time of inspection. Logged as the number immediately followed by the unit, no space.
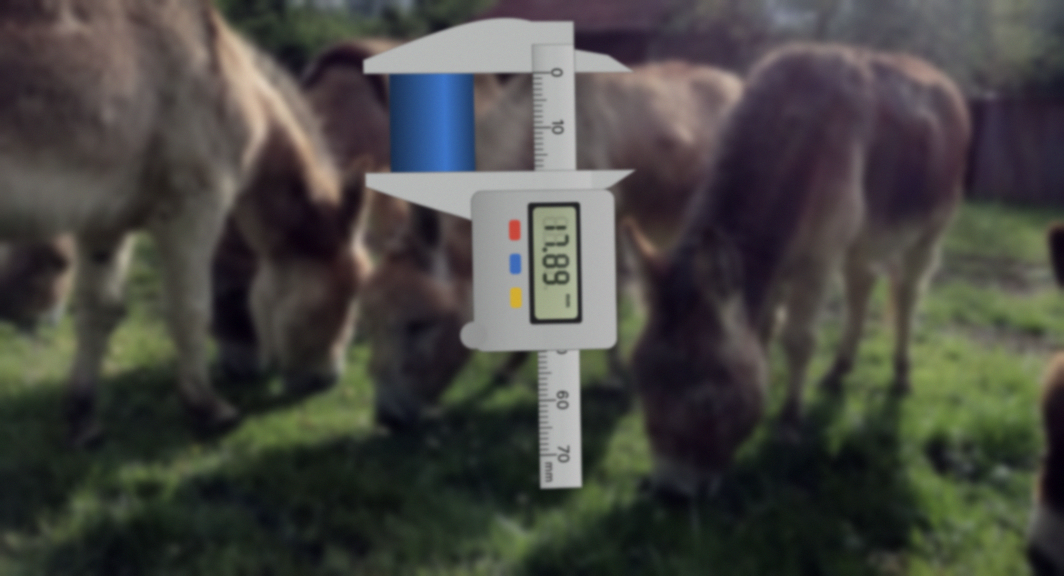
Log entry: 17.89mm
